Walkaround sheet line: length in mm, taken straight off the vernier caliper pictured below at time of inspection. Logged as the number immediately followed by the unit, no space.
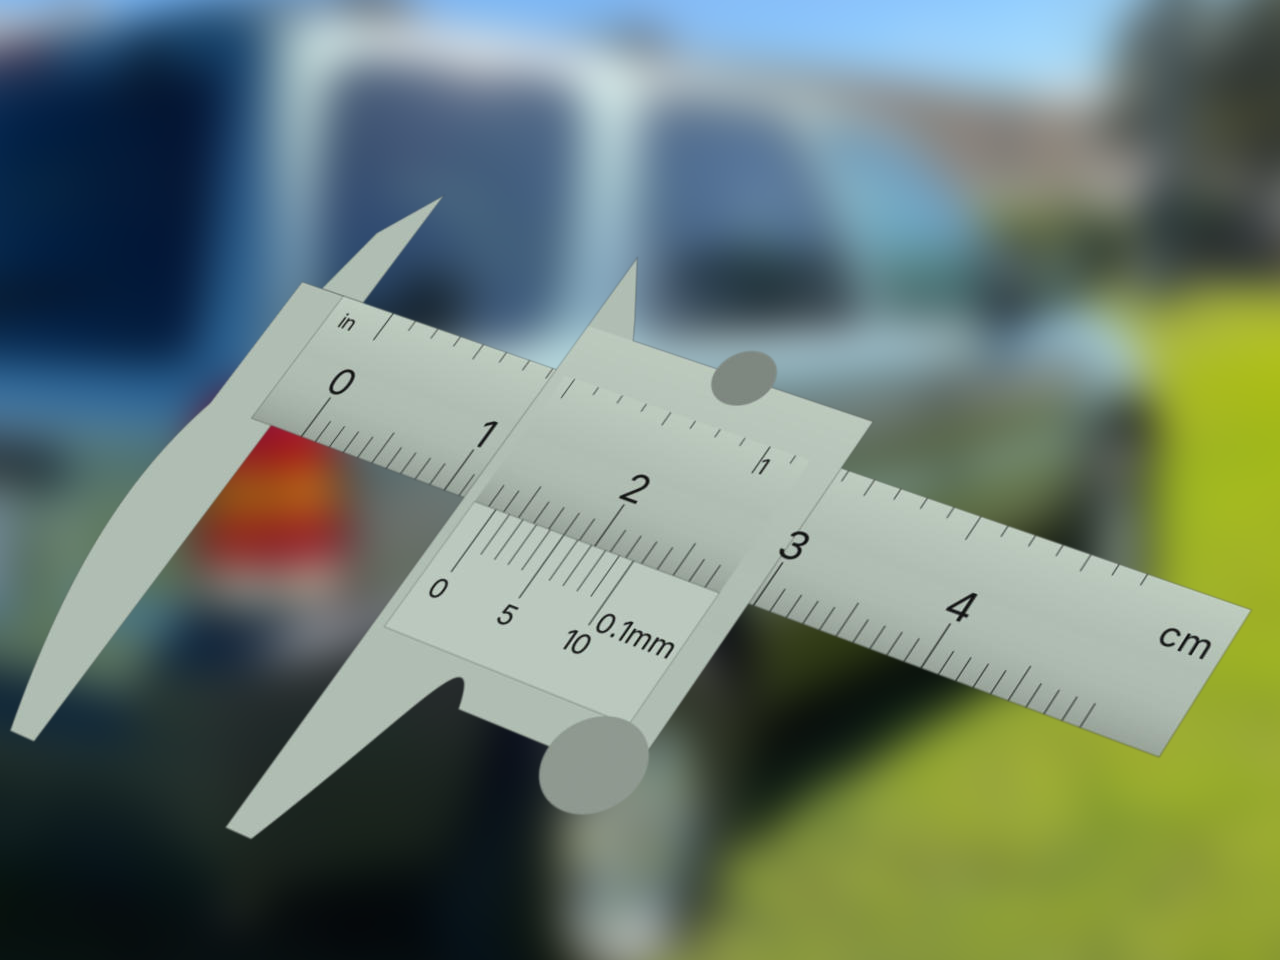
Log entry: 13.5mm
